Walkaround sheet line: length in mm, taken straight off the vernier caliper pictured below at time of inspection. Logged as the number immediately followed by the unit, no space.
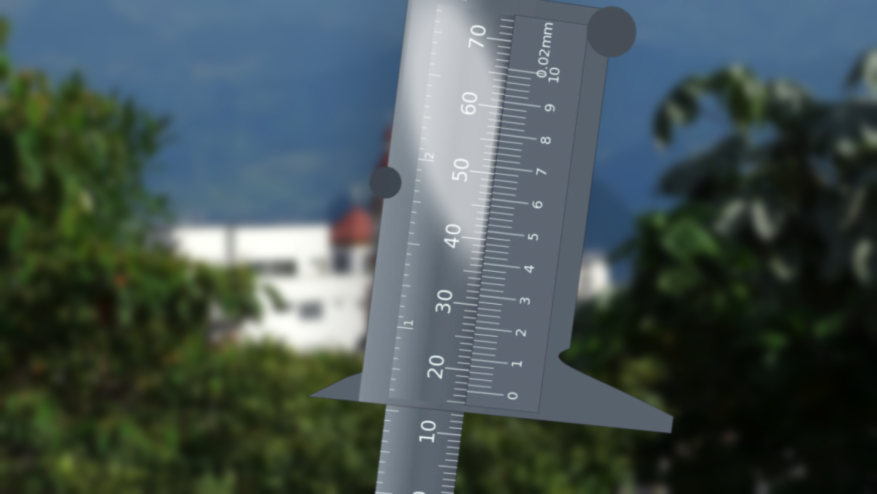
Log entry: 16.8mm
